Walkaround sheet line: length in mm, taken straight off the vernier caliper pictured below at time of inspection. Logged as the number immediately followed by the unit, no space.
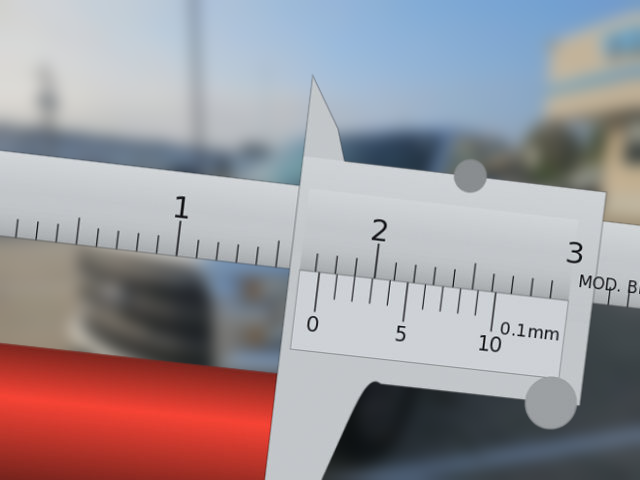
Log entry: 17.2mm
